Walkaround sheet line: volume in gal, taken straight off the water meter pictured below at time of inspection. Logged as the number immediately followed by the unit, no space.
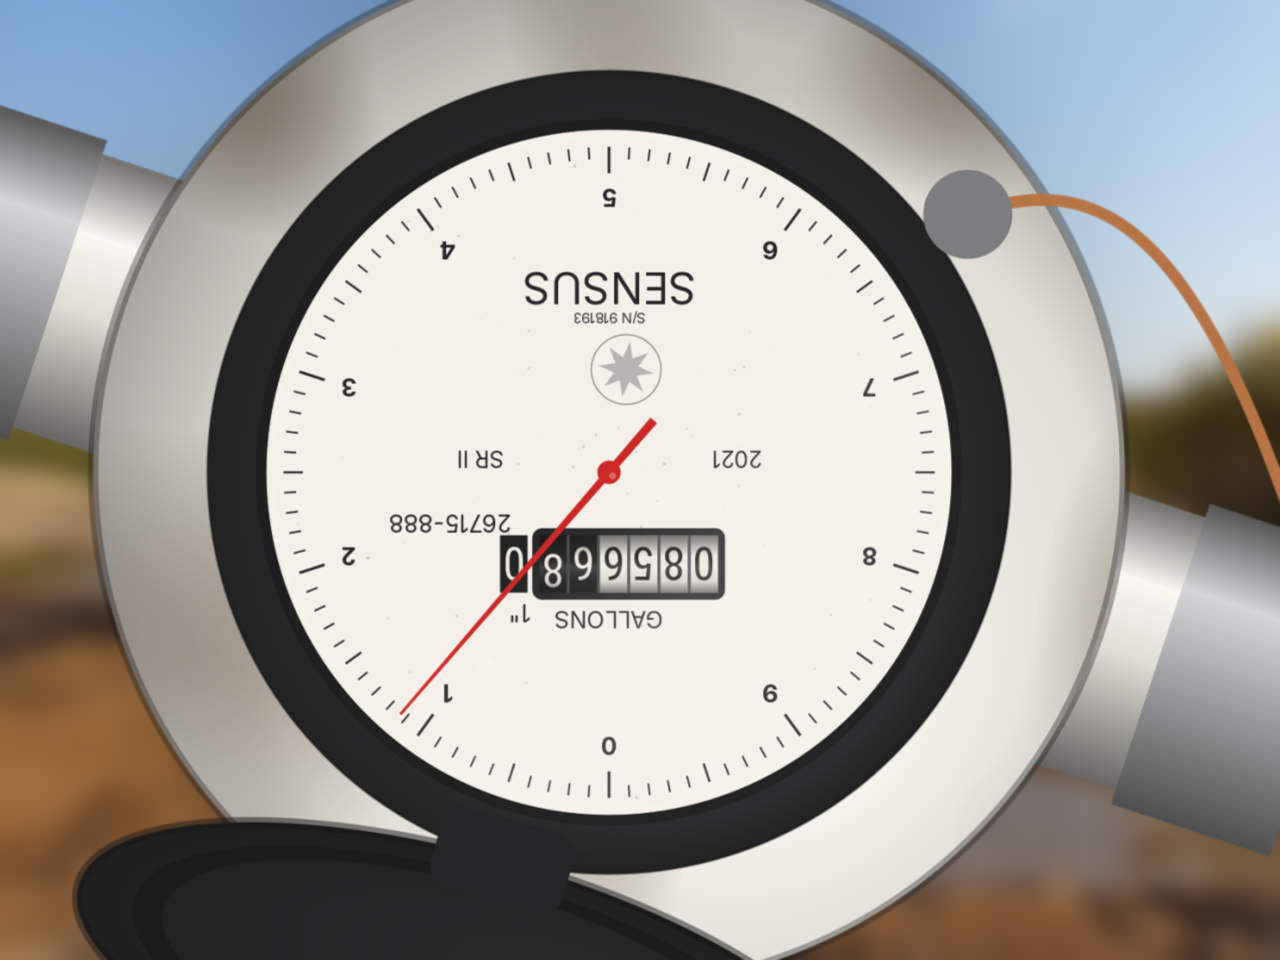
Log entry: 856681.1gal
